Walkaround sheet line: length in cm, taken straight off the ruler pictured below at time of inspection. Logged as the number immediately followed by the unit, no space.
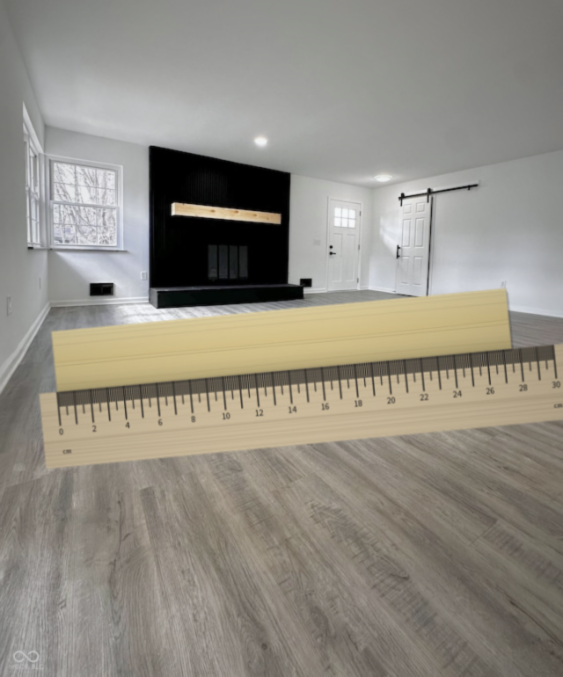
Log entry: 27.5cm
